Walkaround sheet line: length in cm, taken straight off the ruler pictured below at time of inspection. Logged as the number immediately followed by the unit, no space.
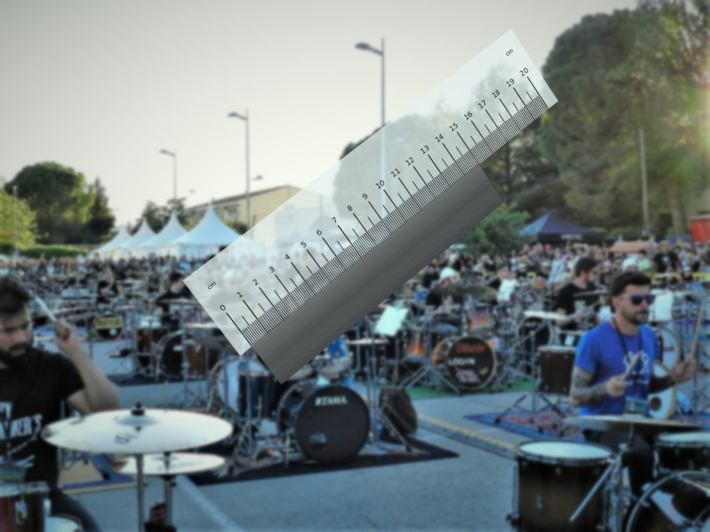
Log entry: 15cm
